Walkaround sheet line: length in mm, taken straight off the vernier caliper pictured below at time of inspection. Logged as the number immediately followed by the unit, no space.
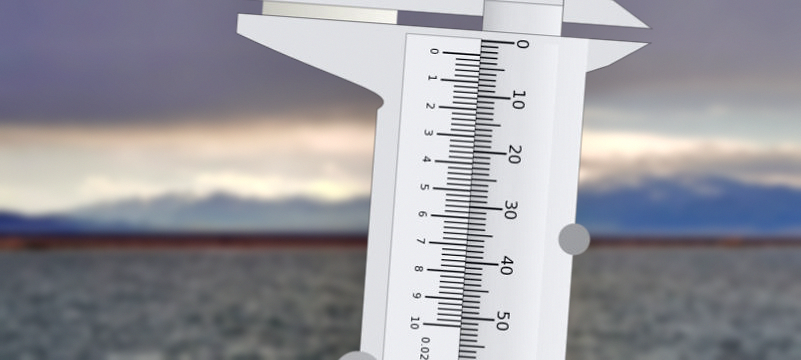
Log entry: 2.6mm
